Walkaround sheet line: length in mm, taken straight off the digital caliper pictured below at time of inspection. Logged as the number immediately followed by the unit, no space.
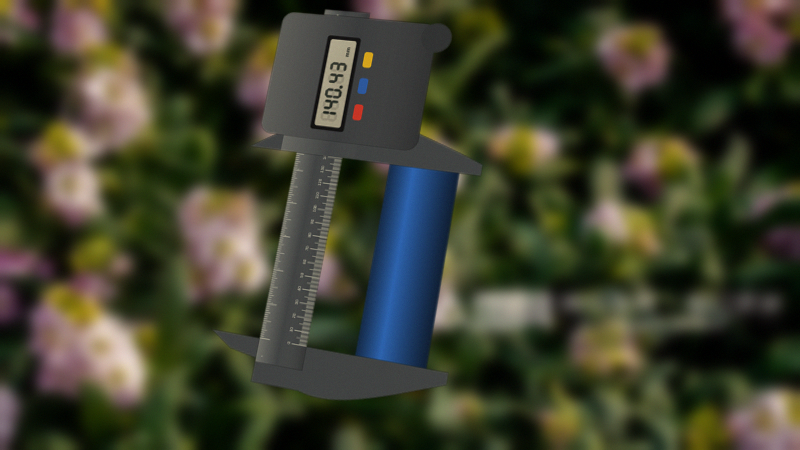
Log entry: 140.43mm
